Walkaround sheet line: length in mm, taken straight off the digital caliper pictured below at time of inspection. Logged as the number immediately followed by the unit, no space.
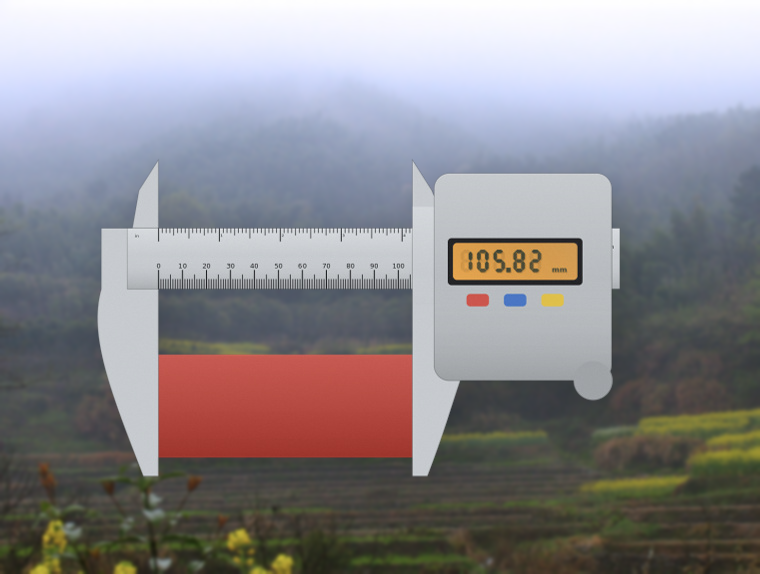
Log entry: 105.82mm
